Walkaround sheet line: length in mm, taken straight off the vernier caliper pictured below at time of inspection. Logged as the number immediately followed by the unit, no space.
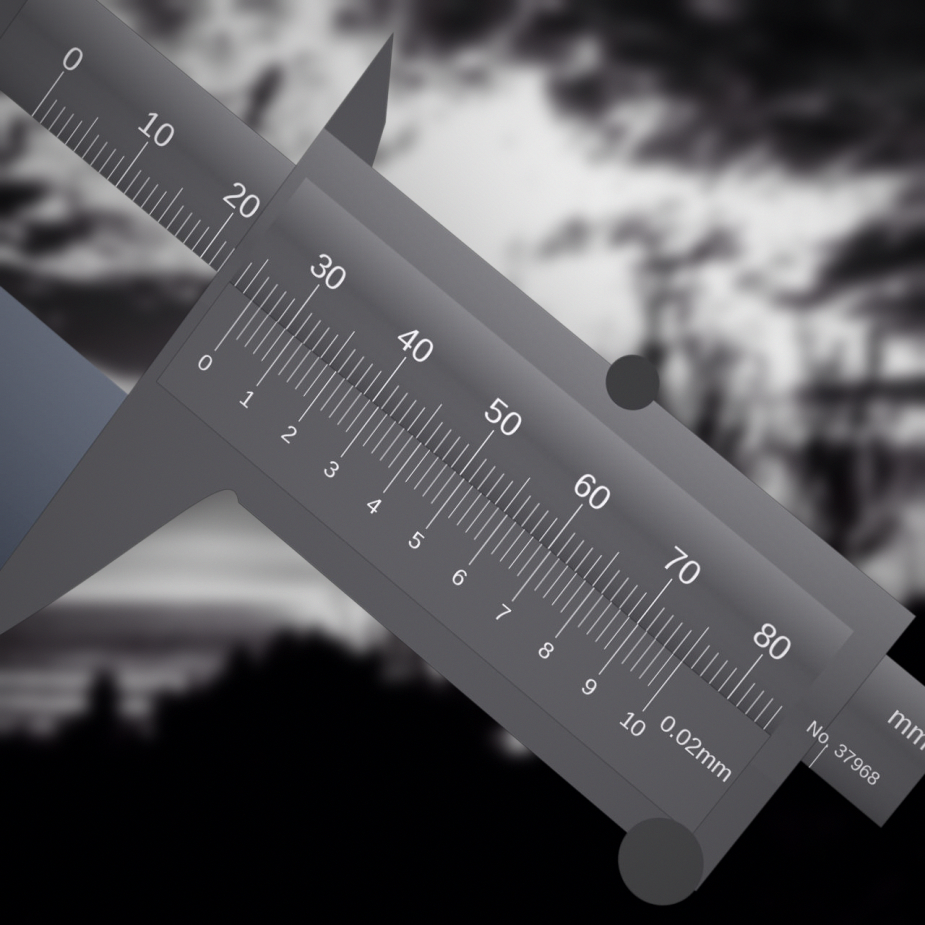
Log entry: 26.0mm
